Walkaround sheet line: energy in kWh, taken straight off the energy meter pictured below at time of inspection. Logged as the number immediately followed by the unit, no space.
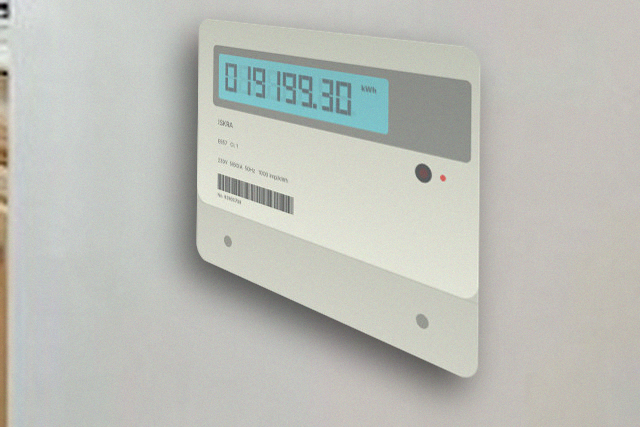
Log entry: 19199.30kWh
